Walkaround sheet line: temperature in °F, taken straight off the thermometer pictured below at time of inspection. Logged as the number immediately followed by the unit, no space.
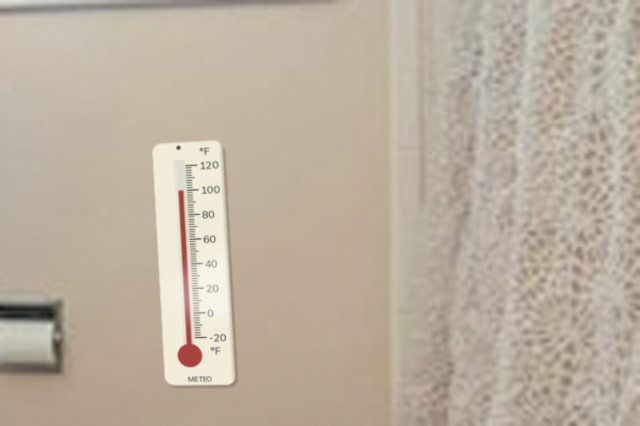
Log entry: 100°F
